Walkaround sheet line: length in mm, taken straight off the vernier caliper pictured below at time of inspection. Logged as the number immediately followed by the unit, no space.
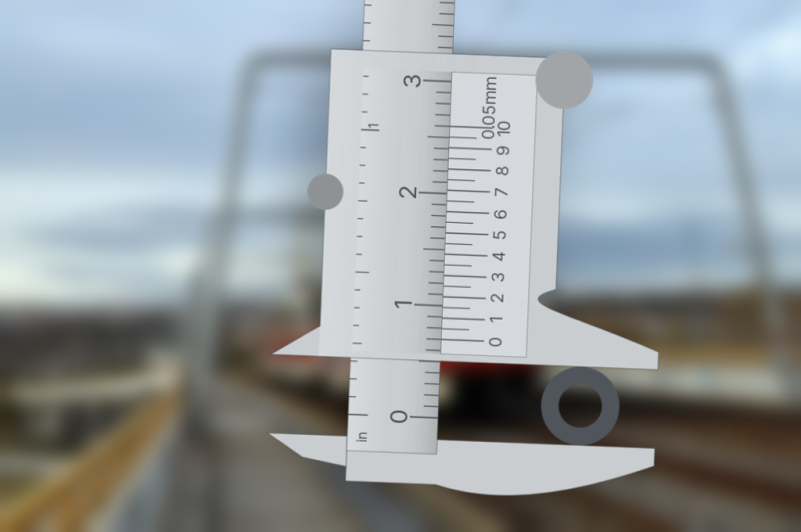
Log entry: 7.0mm
